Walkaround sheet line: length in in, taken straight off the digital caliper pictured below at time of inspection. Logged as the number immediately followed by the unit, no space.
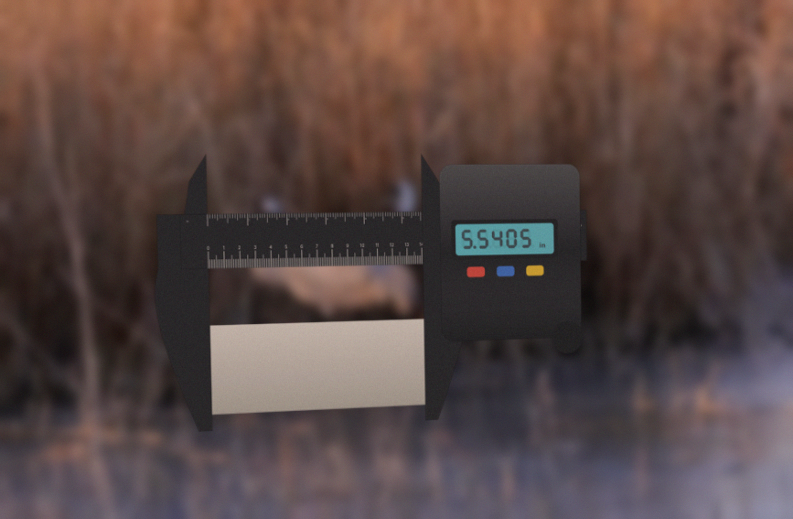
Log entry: 5.5405in
